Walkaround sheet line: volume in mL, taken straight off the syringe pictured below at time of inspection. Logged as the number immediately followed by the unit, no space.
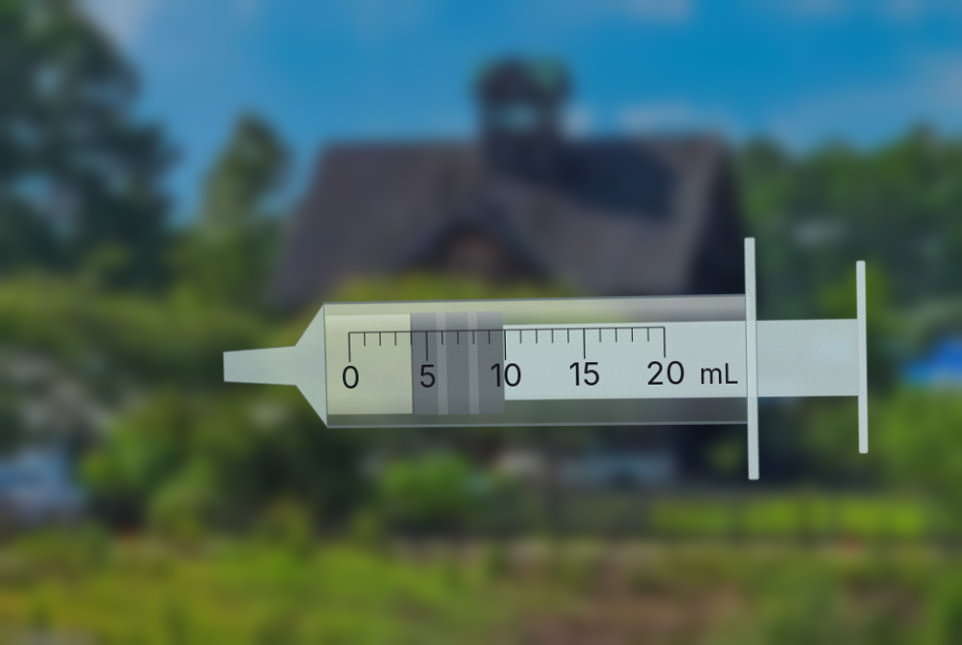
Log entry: 4mL
